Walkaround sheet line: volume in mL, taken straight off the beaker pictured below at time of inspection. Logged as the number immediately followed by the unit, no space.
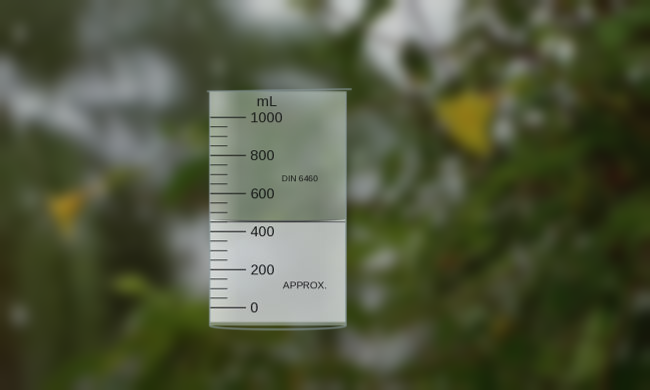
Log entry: 450mL
